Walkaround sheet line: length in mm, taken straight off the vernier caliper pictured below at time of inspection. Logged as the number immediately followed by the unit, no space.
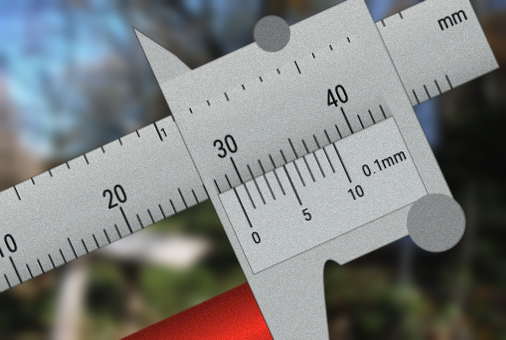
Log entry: 29.2mm
